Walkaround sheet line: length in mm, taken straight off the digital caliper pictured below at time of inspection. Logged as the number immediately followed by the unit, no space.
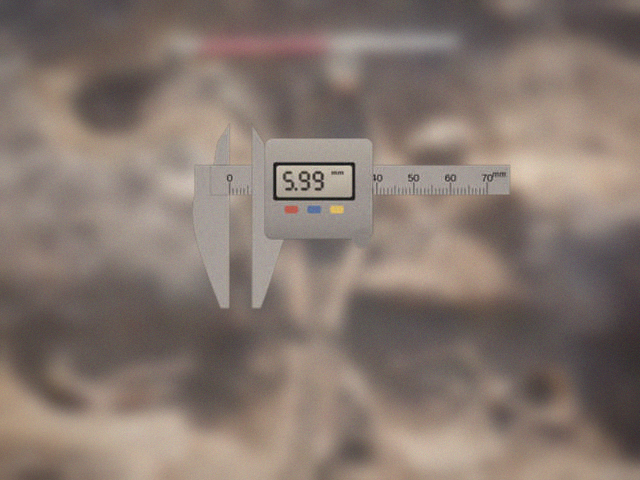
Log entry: 5.99mm
